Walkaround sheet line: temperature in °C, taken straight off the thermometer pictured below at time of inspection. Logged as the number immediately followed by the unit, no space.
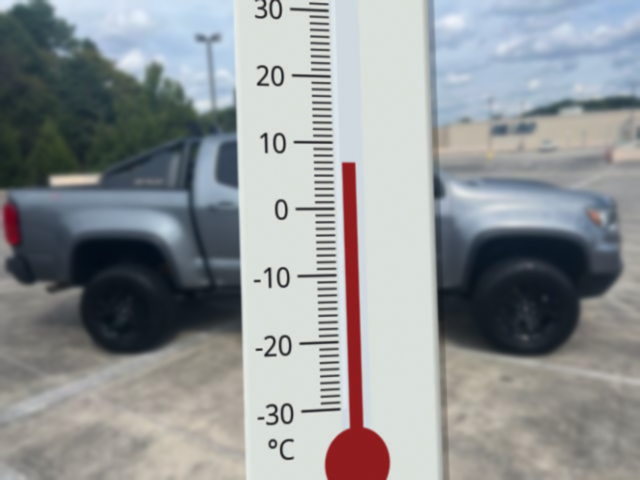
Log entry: 7°C
